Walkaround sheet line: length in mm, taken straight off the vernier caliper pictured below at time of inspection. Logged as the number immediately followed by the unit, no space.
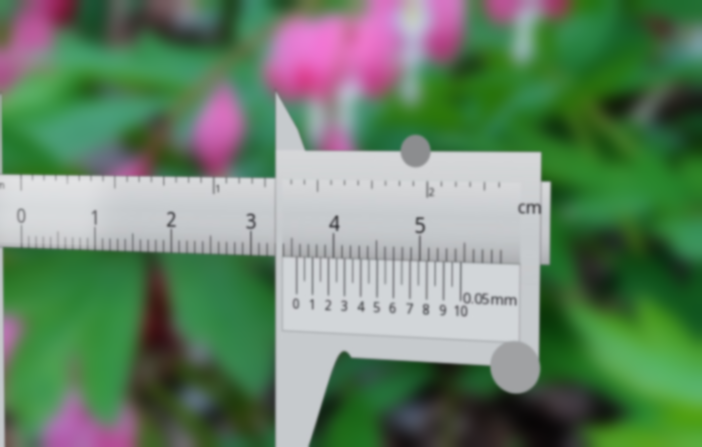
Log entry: 35.6mm
